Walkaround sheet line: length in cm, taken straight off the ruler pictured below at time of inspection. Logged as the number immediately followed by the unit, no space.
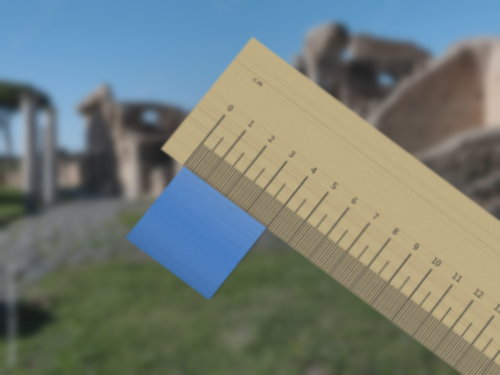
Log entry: 4cm
